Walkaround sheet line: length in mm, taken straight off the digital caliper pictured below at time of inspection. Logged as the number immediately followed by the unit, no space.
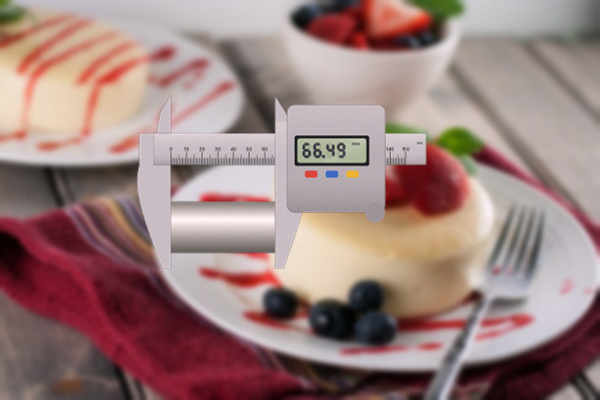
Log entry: 66.49mm
